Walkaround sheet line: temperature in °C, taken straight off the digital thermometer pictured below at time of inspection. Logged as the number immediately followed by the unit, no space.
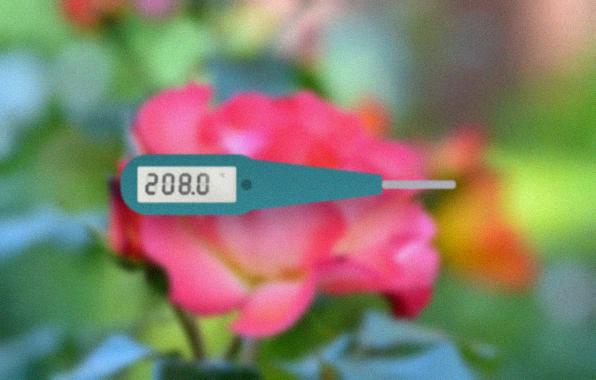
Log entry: 208.0°C
